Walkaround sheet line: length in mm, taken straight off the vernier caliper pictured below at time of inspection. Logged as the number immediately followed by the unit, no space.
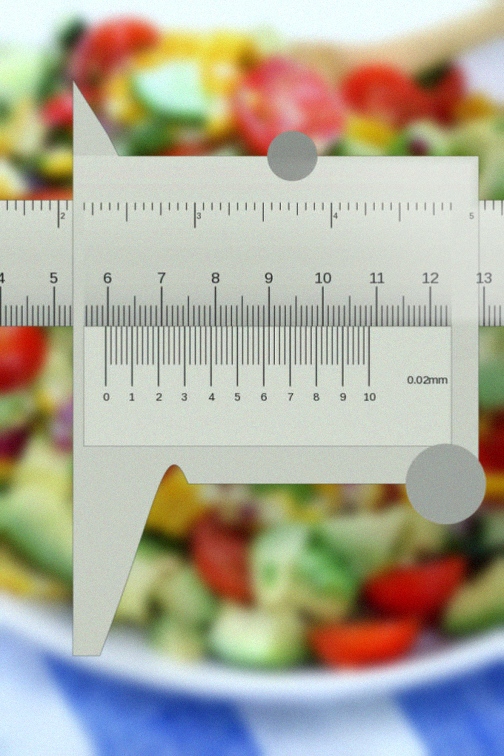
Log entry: 59.6mm
